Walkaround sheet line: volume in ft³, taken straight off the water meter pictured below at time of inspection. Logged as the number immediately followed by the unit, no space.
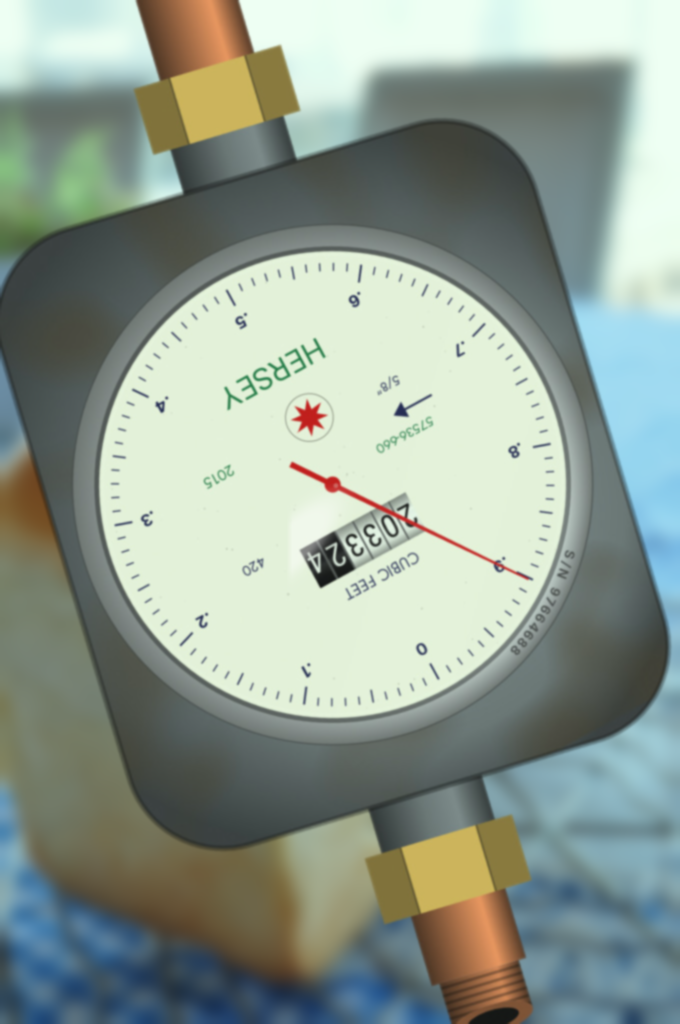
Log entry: 203323.90ft³
